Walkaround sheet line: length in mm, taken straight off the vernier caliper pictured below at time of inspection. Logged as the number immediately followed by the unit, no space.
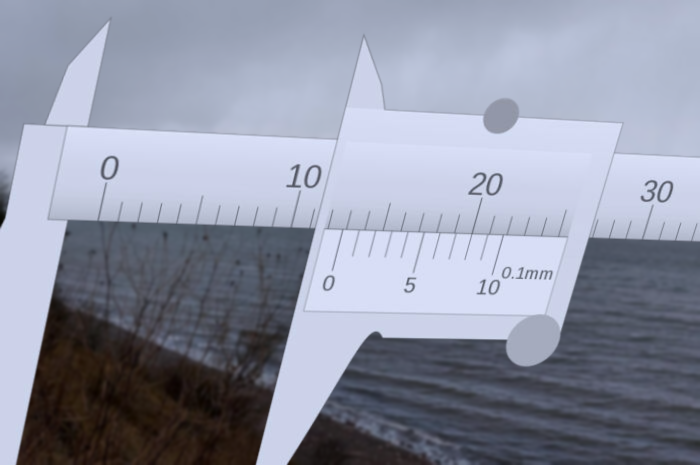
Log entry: 12.8mm
